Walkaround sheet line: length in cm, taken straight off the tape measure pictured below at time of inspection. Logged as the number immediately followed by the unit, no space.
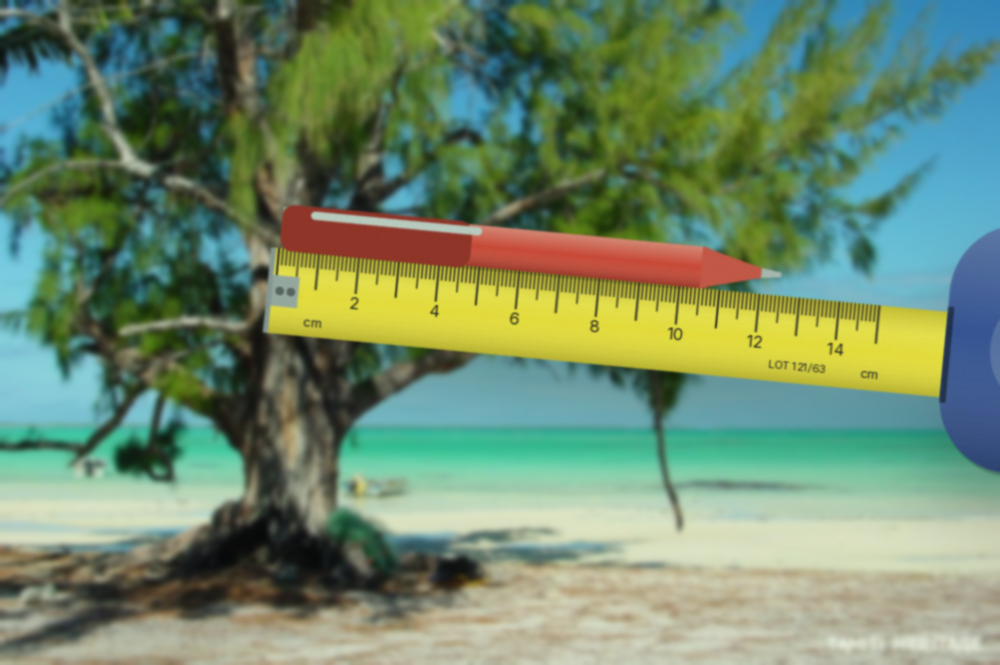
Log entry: 12.5cm
